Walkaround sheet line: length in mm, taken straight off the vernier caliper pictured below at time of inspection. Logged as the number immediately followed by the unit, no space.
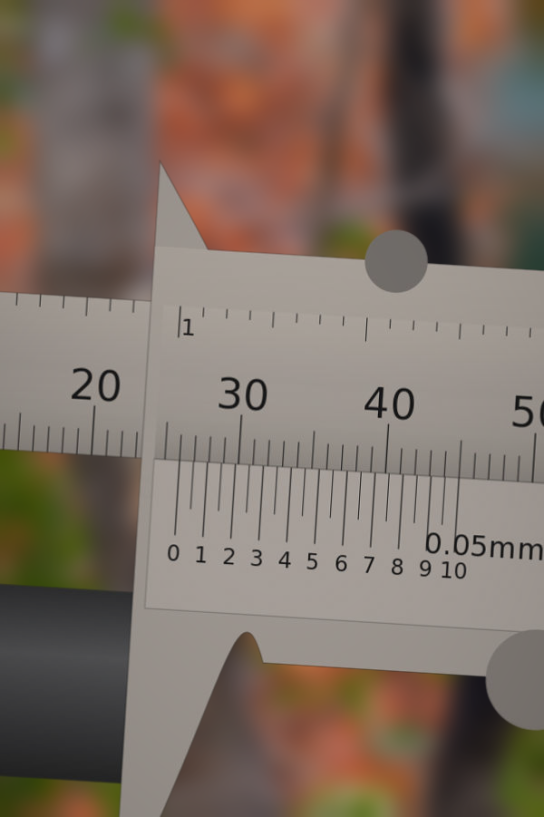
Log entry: 26.0mm
